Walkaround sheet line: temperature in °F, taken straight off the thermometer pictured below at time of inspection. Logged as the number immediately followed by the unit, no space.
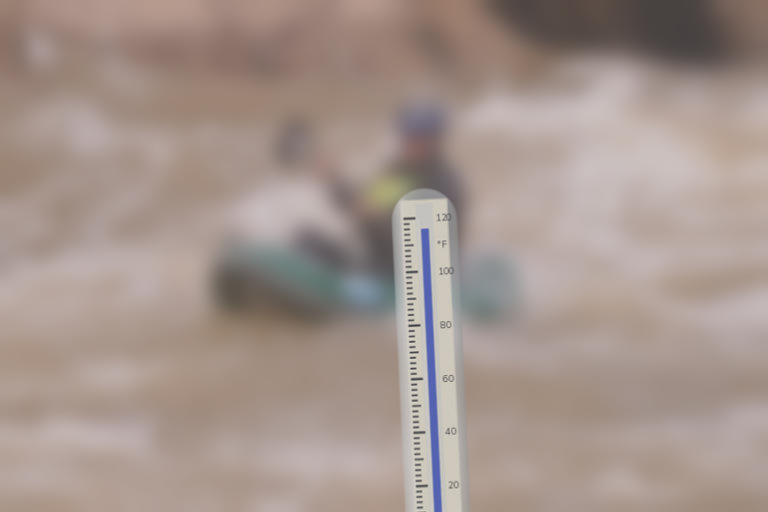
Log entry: 116°F
